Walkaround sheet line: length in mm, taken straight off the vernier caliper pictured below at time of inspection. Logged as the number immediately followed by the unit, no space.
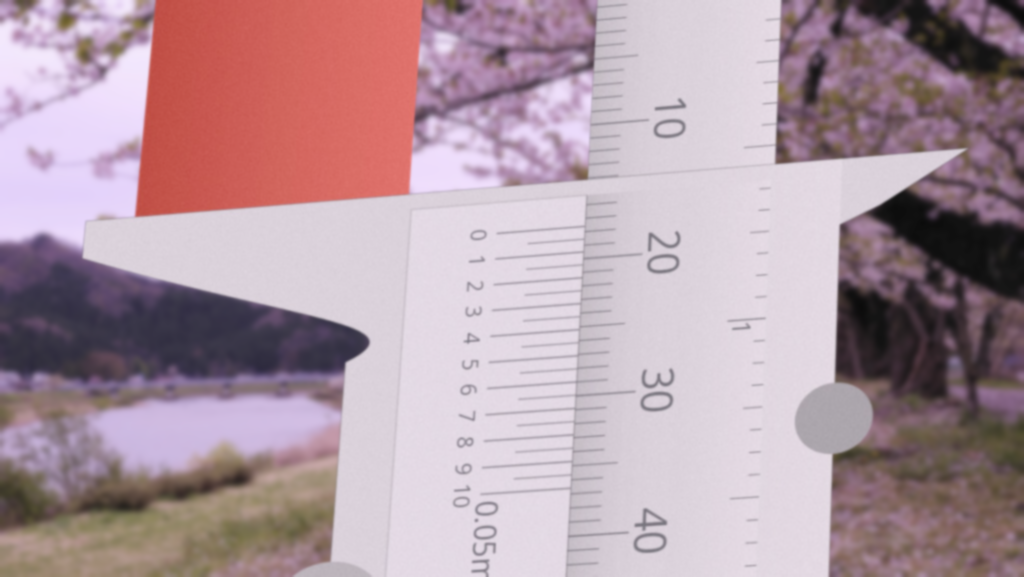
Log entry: 17.6mm
